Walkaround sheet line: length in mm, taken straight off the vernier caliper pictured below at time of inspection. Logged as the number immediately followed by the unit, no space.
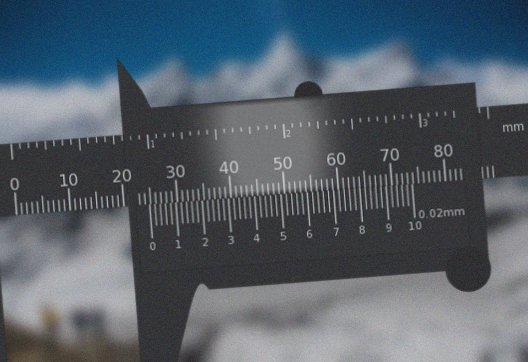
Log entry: 24.8mm
